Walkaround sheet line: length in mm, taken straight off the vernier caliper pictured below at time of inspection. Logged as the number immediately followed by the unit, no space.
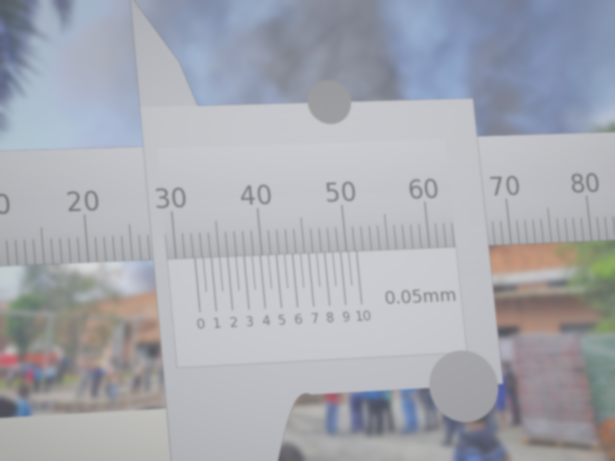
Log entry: 32.2mm
